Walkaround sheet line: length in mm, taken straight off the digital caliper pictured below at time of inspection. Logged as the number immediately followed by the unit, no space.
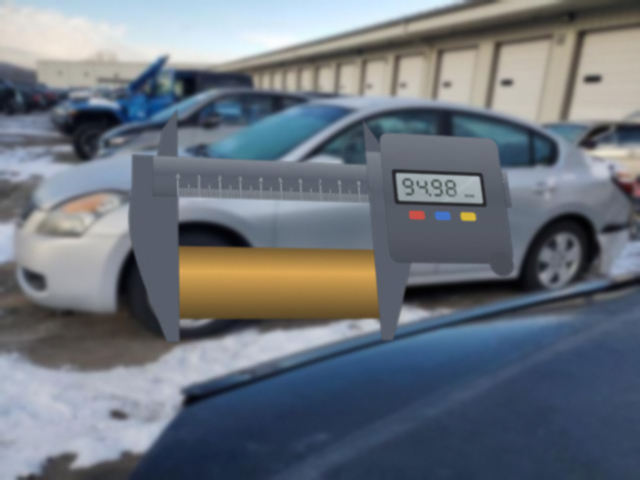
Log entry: 94.98mm
